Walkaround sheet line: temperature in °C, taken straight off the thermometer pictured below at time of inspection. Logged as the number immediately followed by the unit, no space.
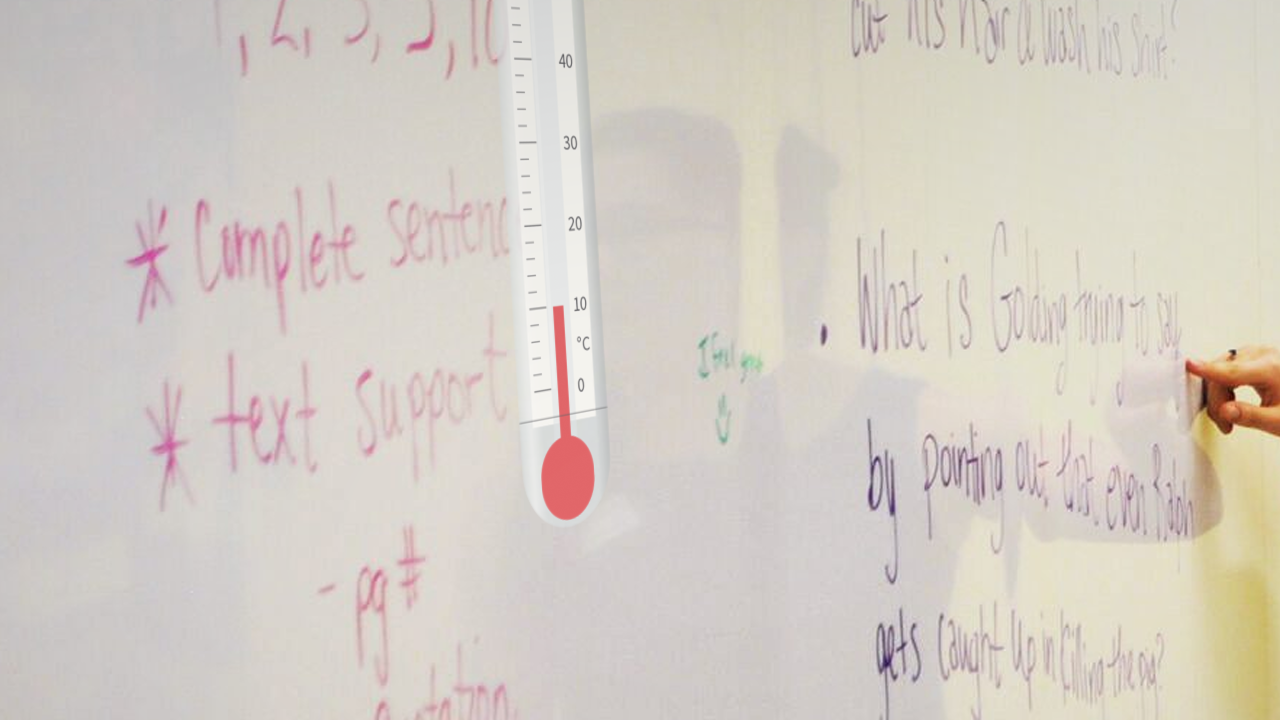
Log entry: 10°C
